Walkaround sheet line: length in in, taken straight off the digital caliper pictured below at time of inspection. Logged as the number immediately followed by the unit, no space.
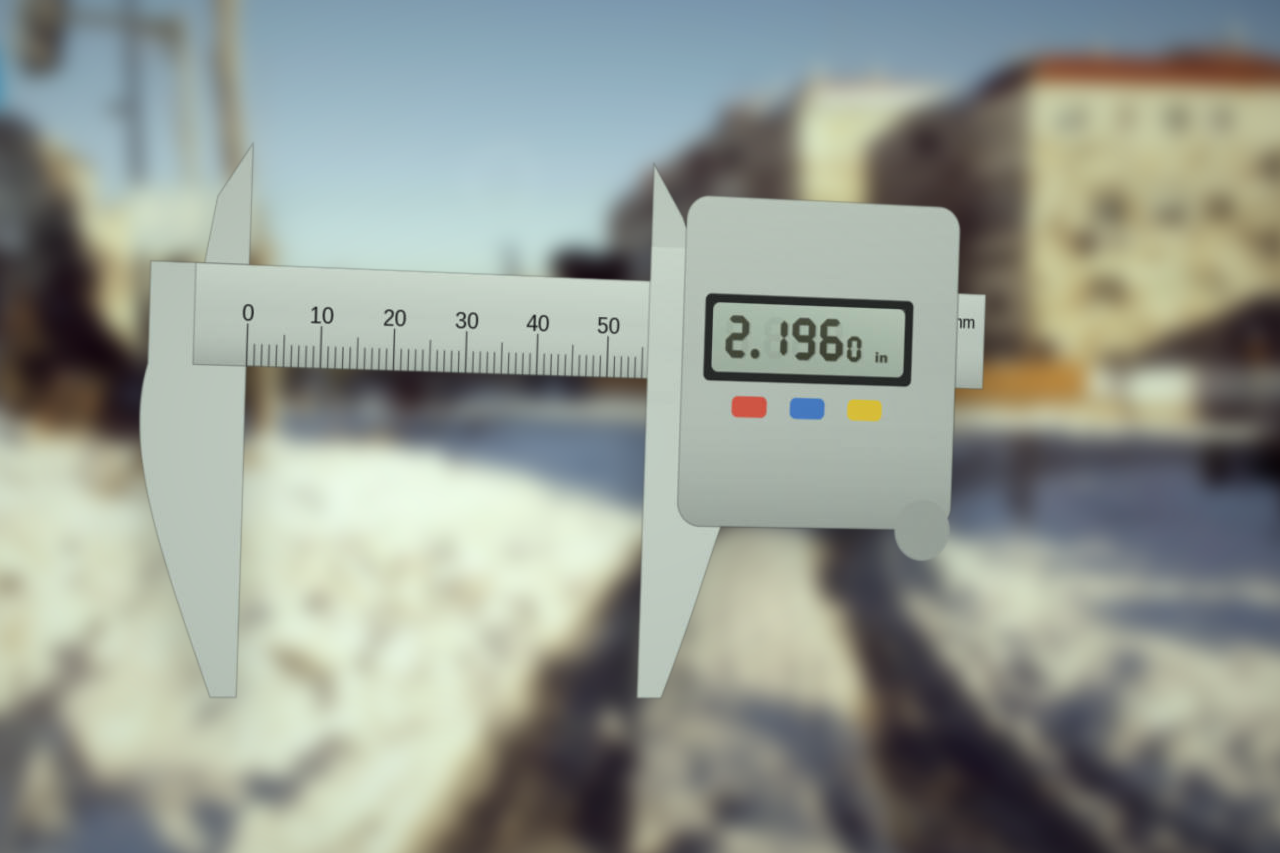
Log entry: 2.1960in
